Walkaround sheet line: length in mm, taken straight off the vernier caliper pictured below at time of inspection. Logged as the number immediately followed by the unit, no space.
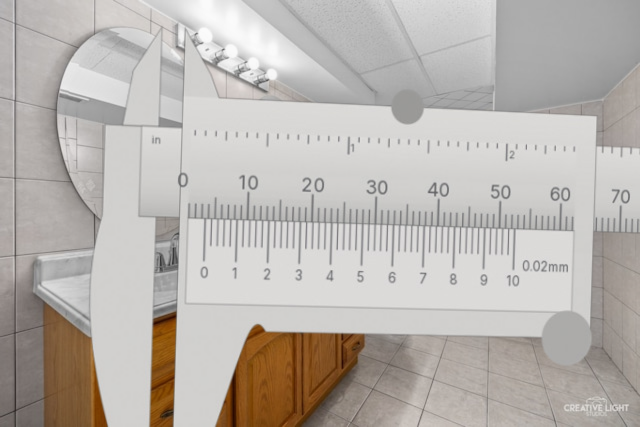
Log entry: 3.5mm
